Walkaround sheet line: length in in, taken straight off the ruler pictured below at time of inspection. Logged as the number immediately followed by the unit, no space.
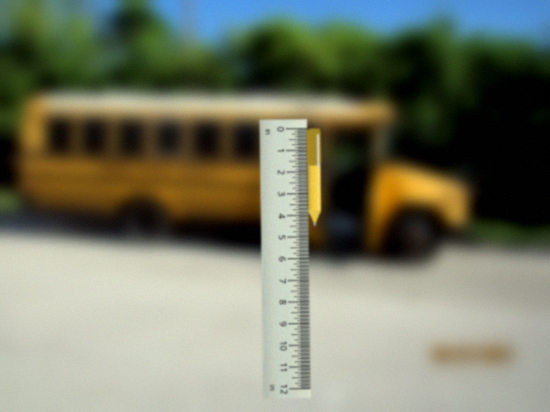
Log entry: 4.5in
